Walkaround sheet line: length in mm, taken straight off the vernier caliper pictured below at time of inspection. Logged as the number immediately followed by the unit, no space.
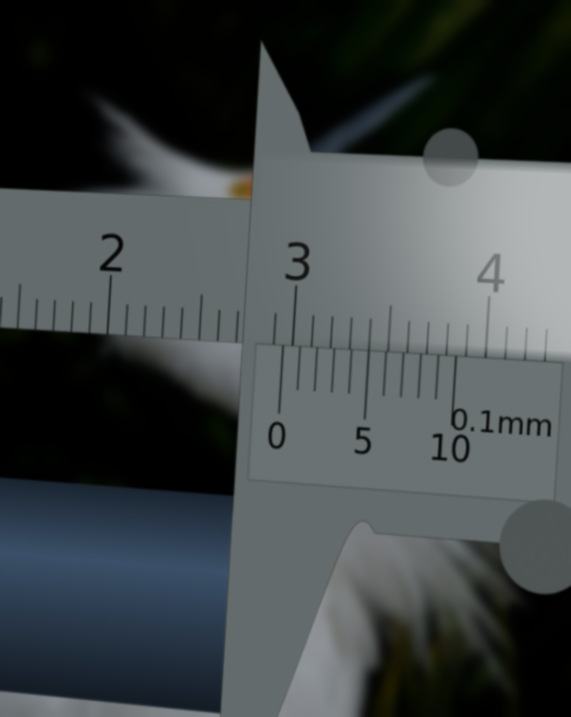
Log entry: 29.5mm
